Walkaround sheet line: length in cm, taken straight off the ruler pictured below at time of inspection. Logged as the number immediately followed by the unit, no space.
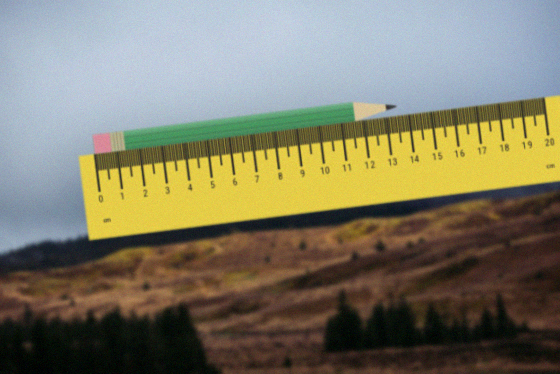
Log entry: 13.5cm
